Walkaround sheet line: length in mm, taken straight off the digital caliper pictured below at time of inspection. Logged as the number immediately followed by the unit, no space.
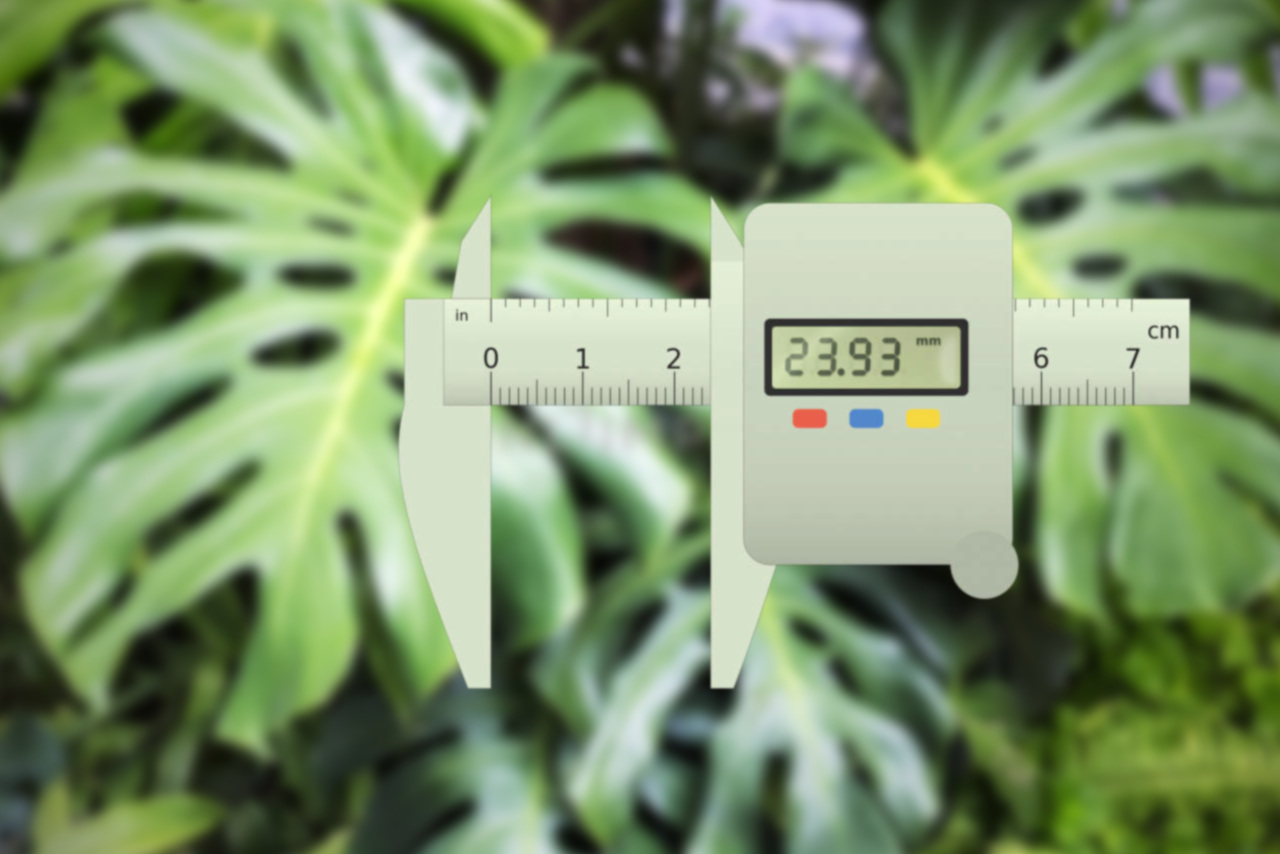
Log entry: 23.93mm
